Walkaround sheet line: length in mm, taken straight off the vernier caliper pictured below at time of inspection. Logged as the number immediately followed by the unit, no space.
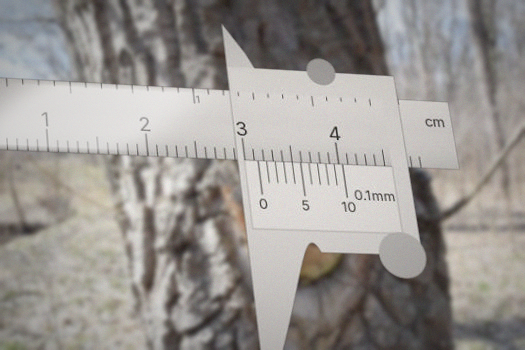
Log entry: 31.4mm
